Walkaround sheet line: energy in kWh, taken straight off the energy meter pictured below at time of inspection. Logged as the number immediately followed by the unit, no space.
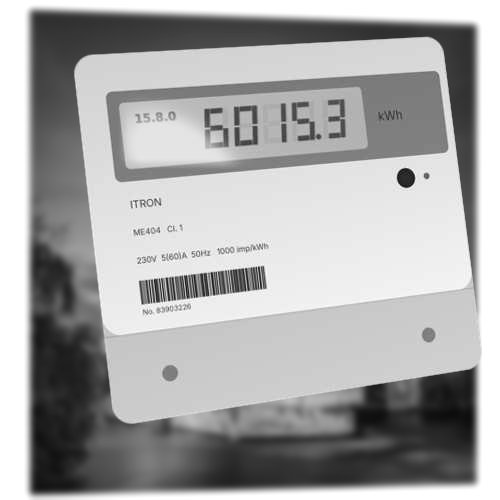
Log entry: 6015.3kWh
